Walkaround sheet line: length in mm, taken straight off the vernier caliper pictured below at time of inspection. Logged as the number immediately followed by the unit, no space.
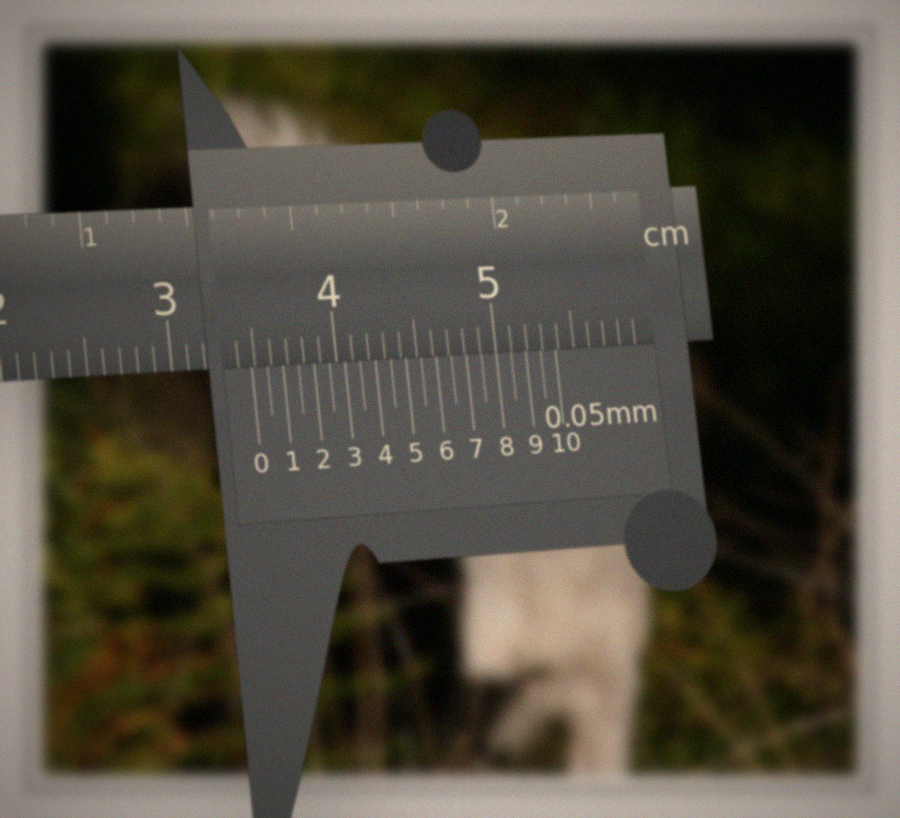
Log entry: 34.8mm
